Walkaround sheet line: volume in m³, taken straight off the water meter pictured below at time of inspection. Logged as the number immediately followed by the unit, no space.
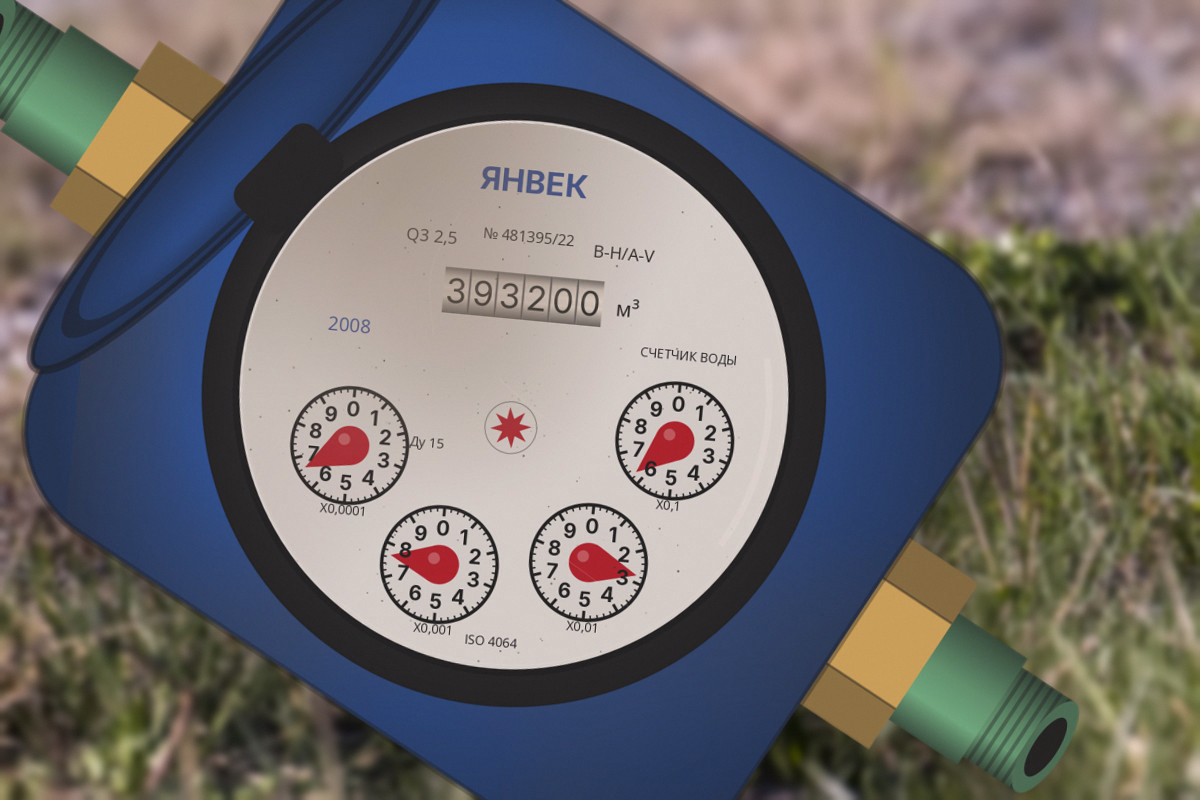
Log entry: 393200.6276m³
